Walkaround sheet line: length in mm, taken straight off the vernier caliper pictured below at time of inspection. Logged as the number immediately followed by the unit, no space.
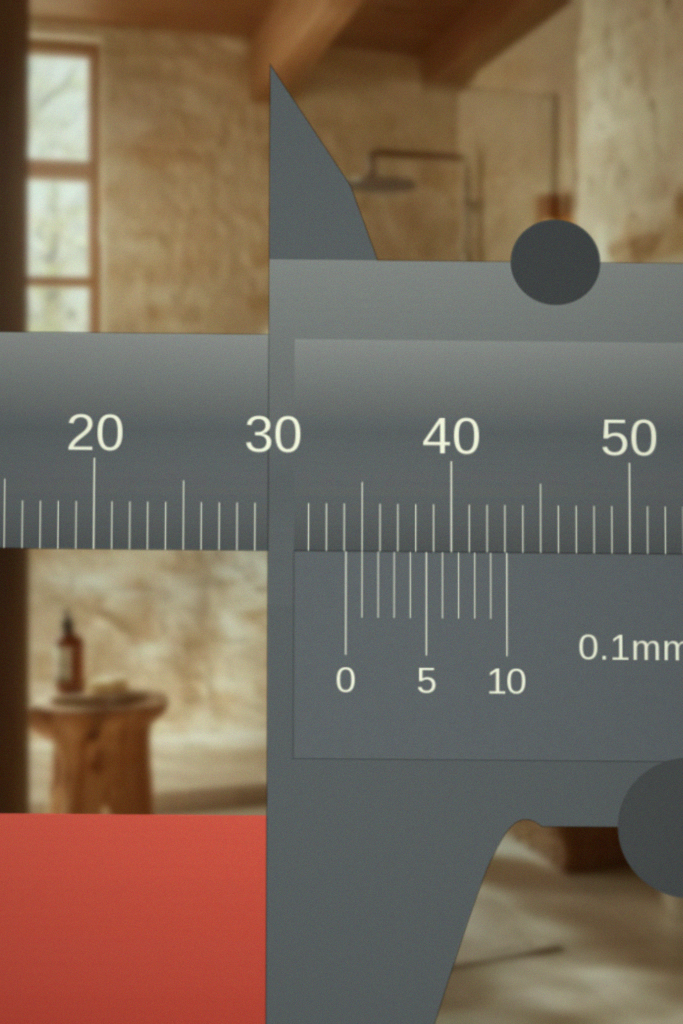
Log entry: 34.1mm
